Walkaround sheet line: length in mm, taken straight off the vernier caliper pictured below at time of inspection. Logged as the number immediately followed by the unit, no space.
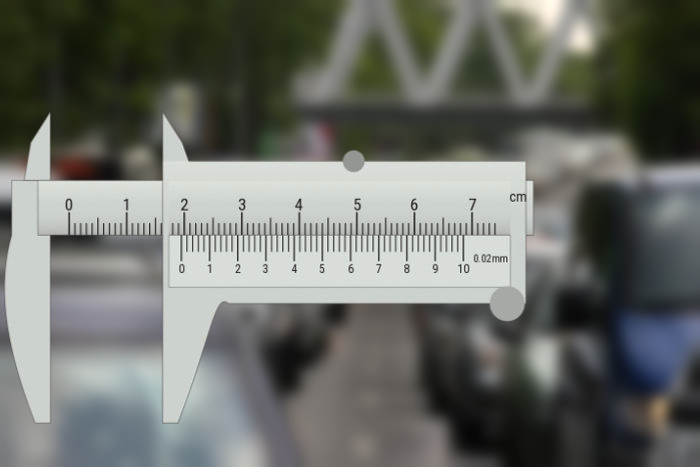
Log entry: 19.5mm
